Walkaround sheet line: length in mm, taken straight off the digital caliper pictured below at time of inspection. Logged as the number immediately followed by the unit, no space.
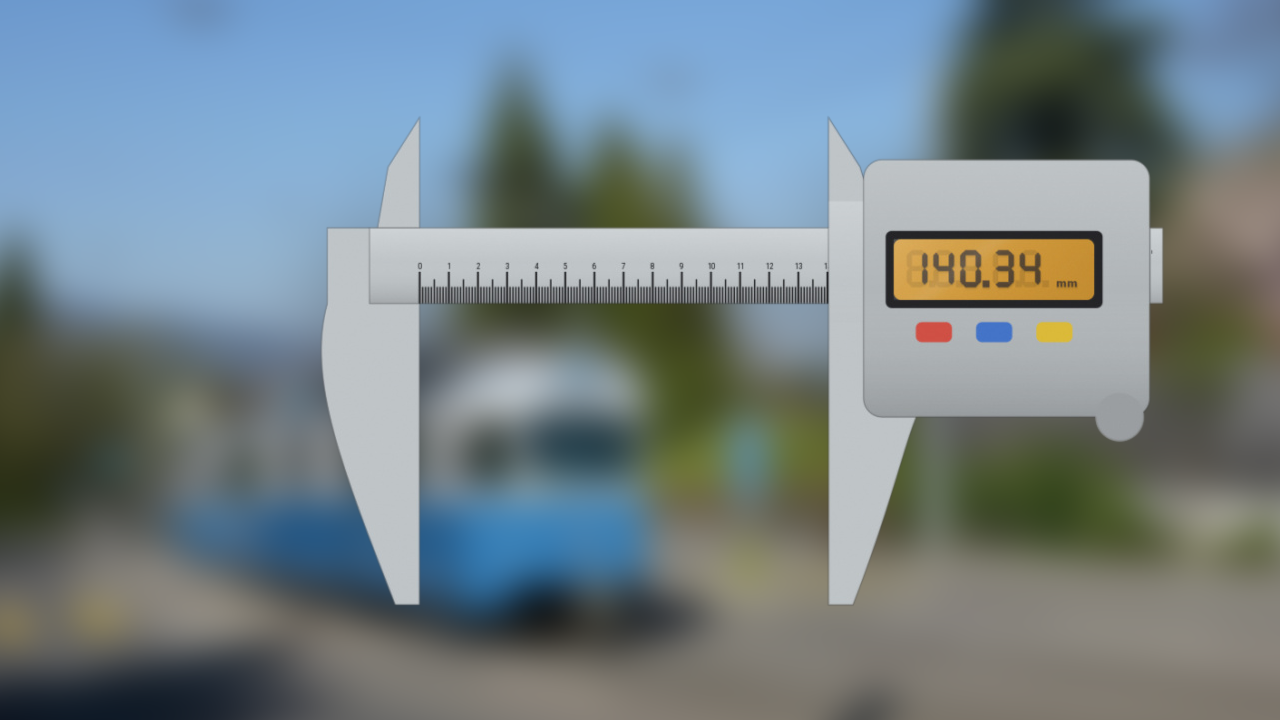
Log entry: 140.34mm
